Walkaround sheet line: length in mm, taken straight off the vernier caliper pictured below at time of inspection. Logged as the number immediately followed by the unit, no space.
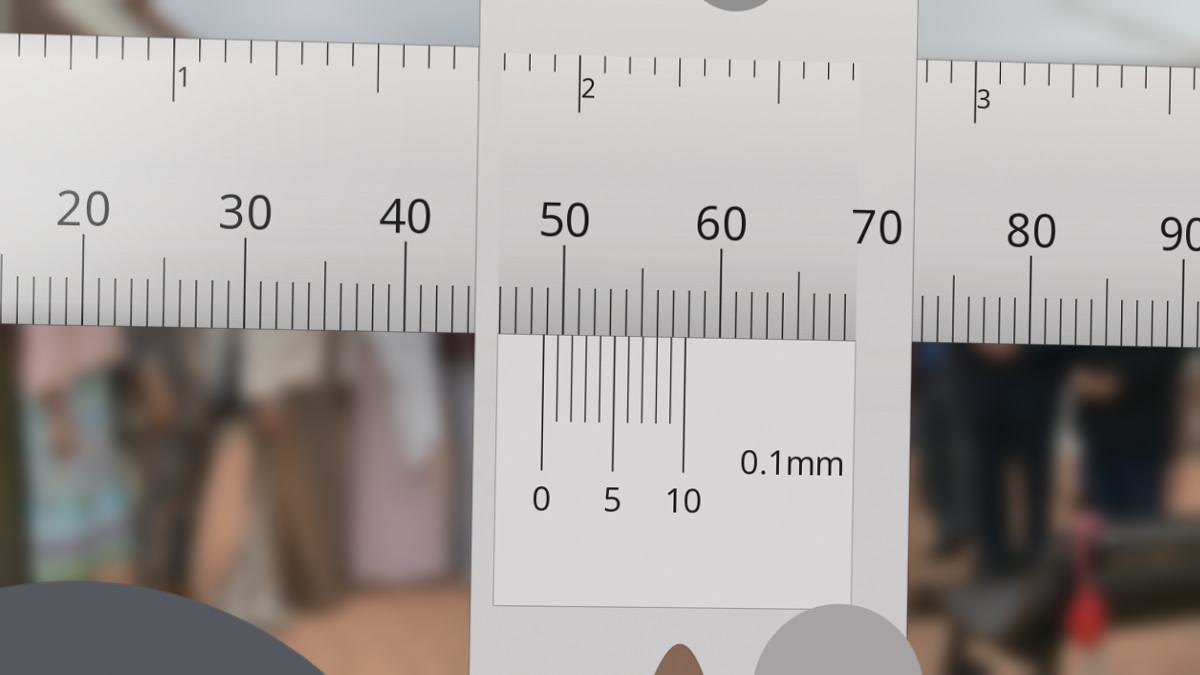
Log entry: 48.8mm
